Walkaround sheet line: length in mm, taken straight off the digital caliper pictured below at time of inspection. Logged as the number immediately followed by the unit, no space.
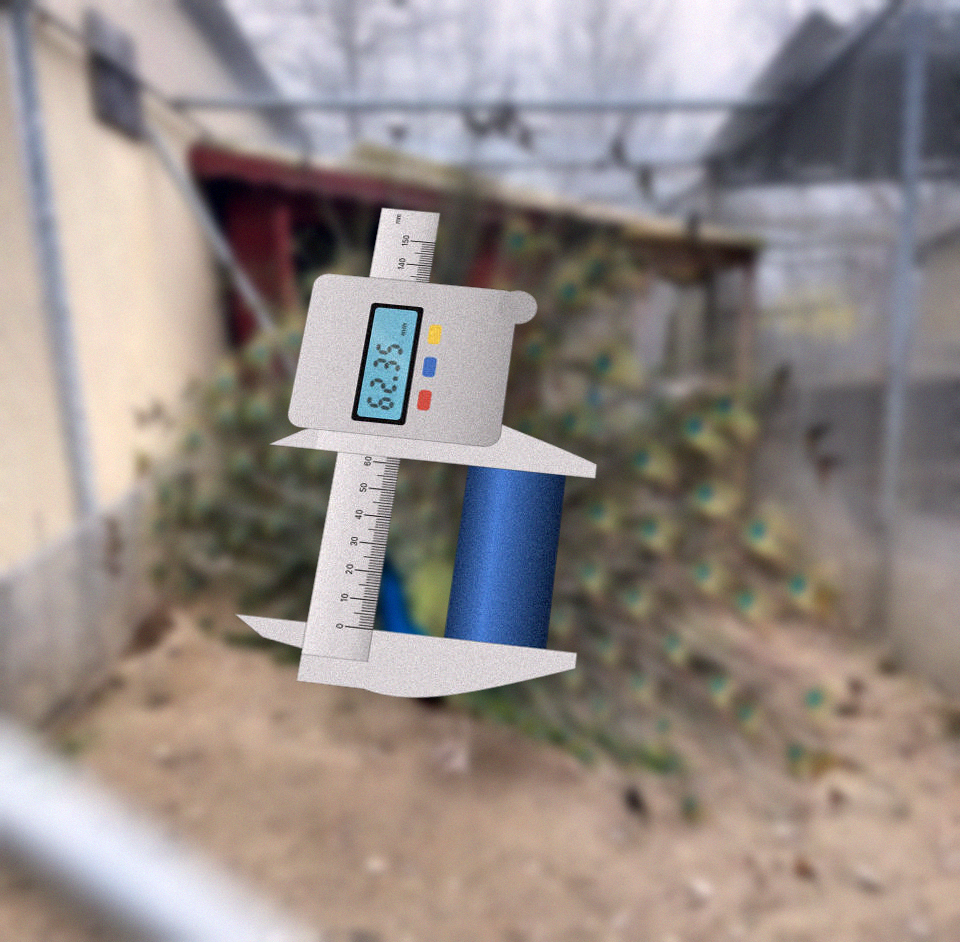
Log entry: 62.35mm
